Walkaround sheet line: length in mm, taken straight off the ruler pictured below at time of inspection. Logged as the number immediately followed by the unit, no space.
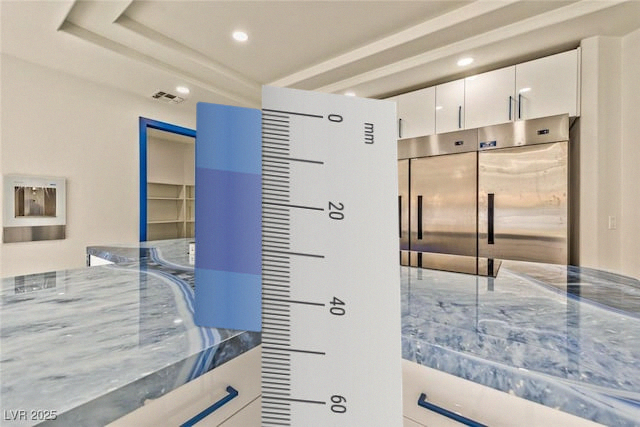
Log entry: 47mm
